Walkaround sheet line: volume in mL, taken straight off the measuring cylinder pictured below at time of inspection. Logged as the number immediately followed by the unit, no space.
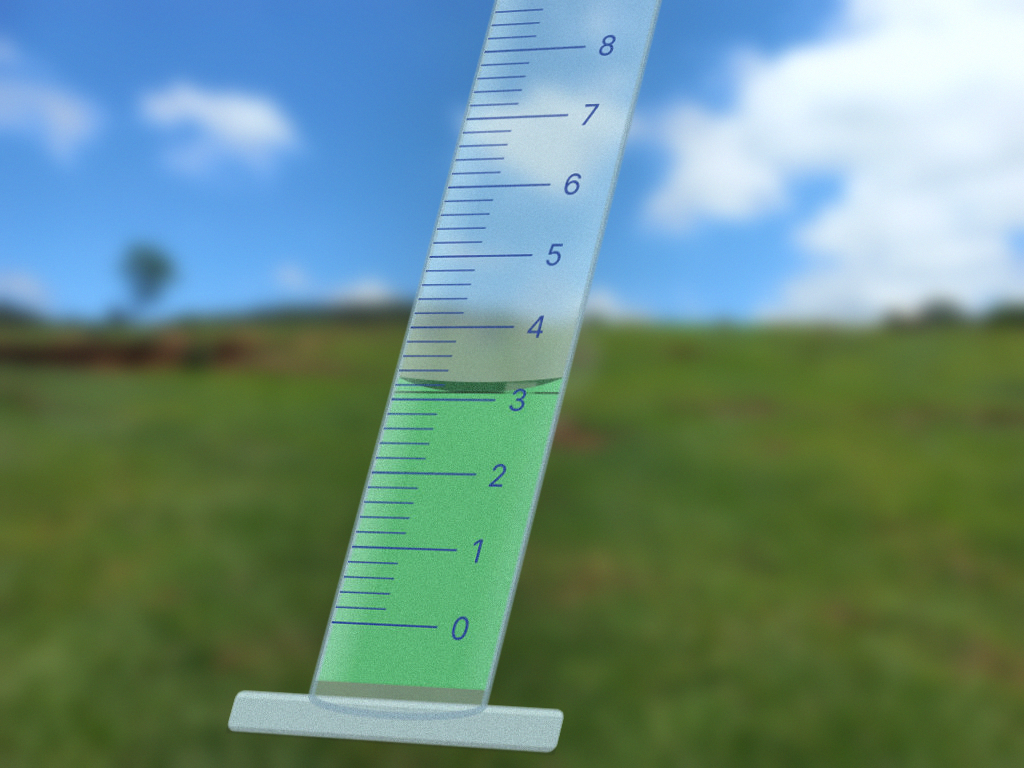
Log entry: 3.1mL
